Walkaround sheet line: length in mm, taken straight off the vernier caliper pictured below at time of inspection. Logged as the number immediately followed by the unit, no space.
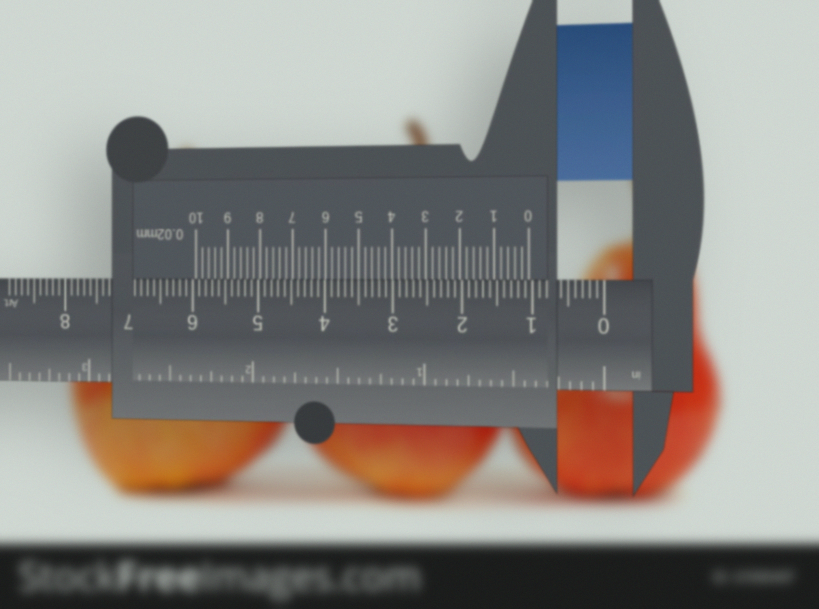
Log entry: 10.5mm
